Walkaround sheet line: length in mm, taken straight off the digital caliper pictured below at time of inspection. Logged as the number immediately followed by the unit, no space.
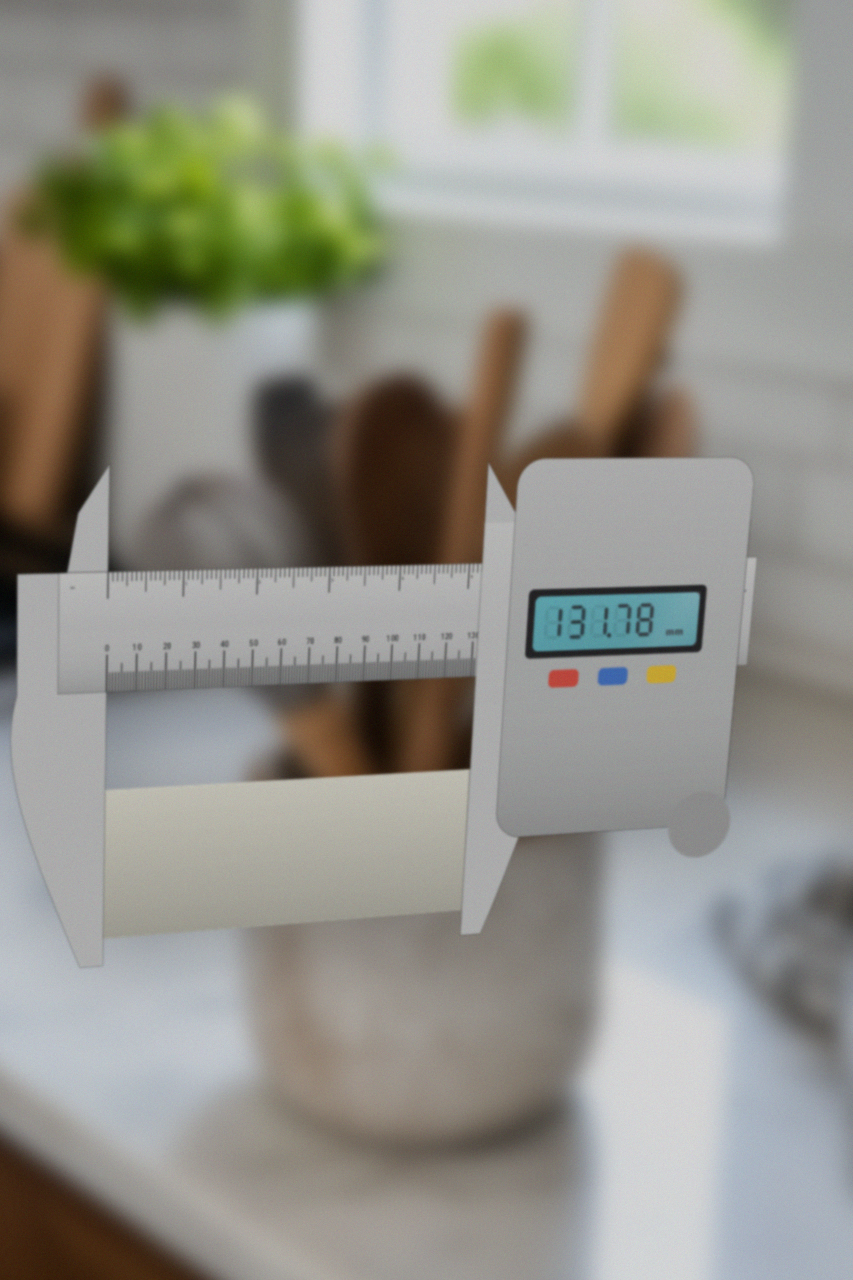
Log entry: 131.78mm
